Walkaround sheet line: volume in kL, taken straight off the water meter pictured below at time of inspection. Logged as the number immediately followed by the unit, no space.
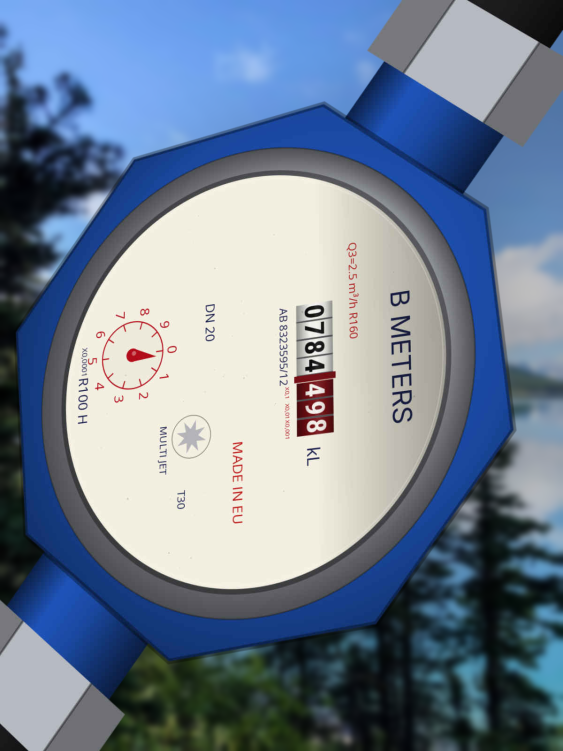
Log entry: 784.4980kL
